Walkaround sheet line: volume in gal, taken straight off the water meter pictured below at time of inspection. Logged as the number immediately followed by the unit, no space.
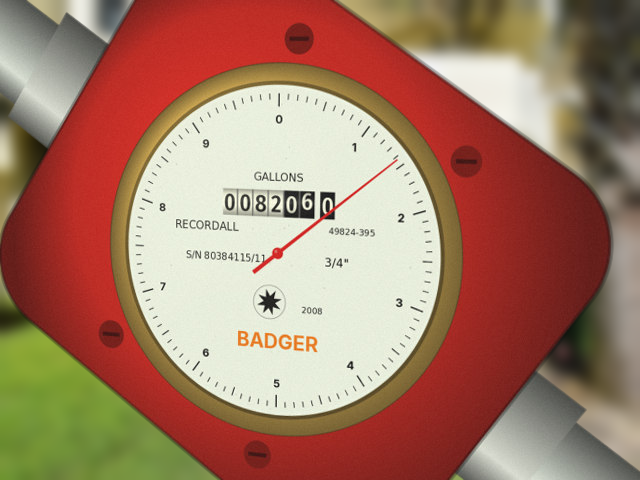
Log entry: 82061.4gal
